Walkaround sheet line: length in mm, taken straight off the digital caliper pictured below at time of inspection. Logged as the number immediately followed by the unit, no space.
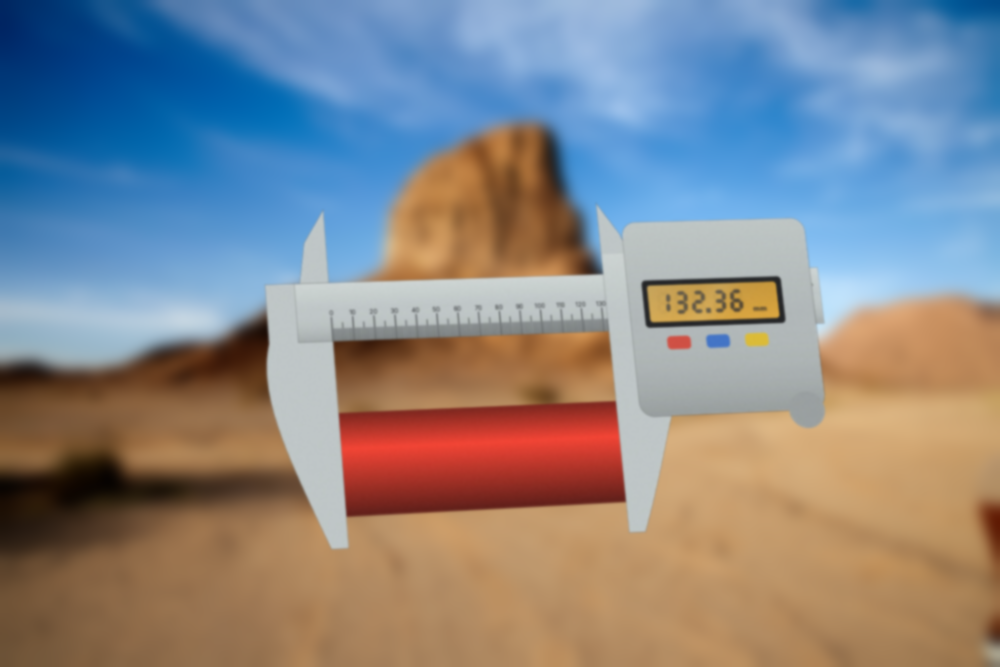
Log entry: 132.36mm
